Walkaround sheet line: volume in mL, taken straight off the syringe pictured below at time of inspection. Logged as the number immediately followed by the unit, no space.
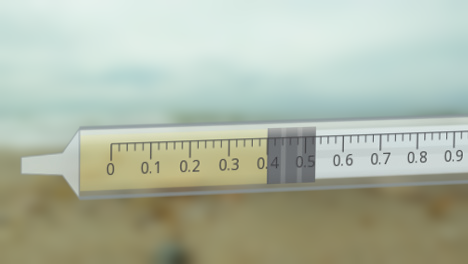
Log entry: 0.4mL
